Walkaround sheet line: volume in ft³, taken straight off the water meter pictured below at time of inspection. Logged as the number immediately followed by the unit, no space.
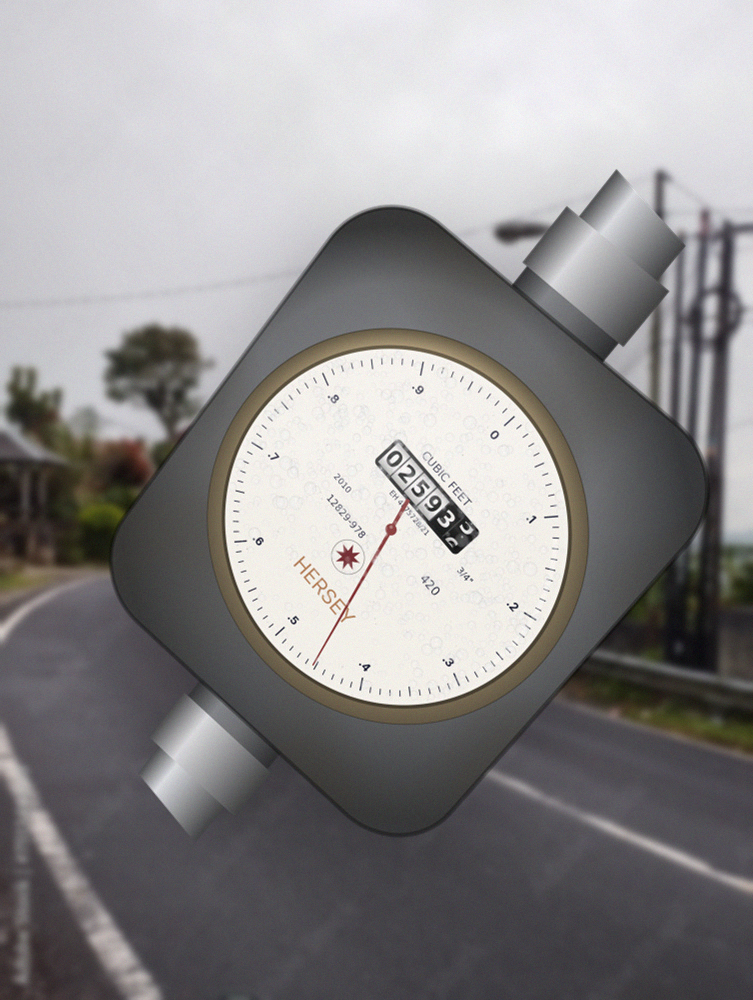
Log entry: 25935.45ft³
